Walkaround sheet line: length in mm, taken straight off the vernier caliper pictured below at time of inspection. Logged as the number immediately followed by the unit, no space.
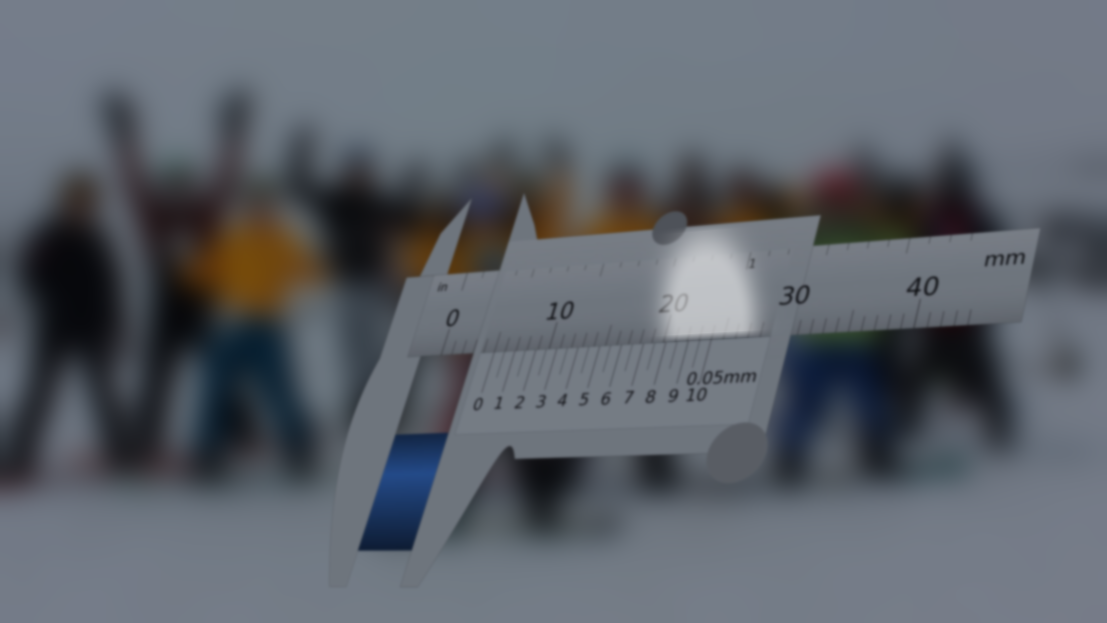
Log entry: 5.0mm
